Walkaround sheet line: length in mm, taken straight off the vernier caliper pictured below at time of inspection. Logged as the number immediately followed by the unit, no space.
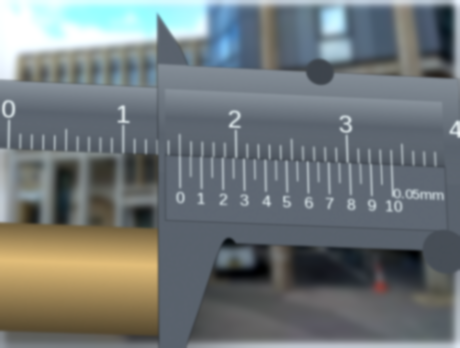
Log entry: 15.0mm
